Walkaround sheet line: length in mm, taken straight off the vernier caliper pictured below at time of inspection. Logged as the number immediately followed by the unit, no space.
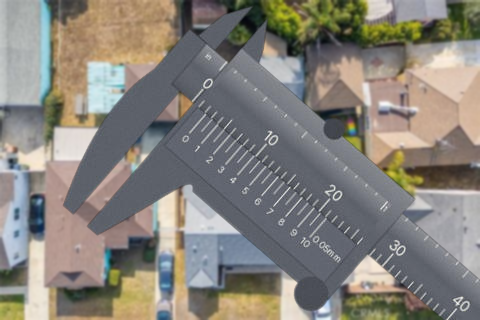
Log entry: 2.2mm
